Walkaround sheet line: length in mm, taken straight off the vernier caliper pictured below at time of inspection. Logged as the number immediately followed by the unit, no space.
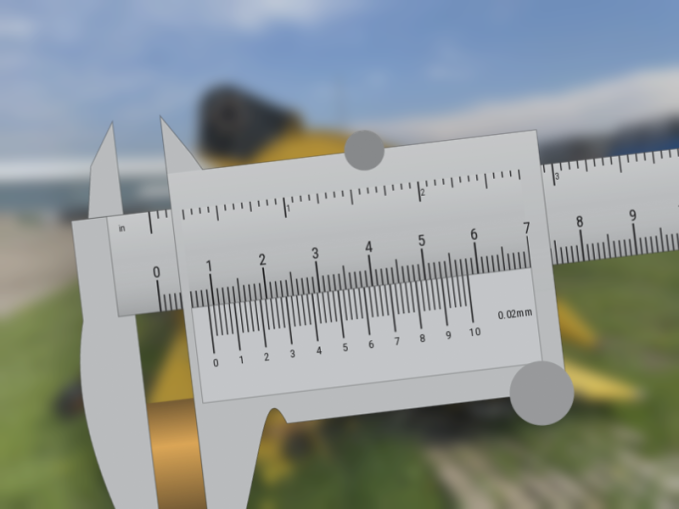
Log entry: 9.0mm
